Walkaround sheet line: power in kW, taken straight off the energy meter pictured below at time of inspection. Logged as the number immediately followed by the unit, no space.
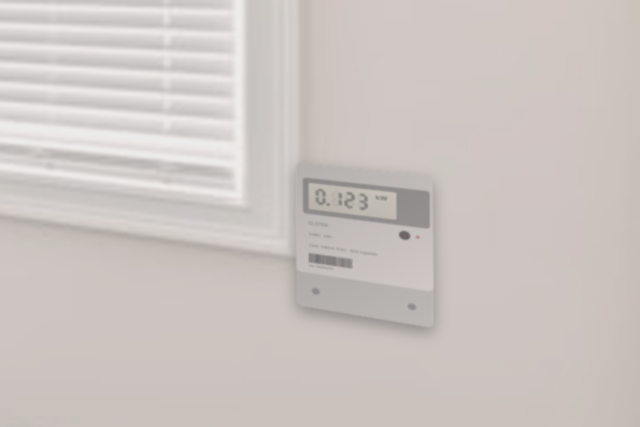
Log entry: 0.123kW
